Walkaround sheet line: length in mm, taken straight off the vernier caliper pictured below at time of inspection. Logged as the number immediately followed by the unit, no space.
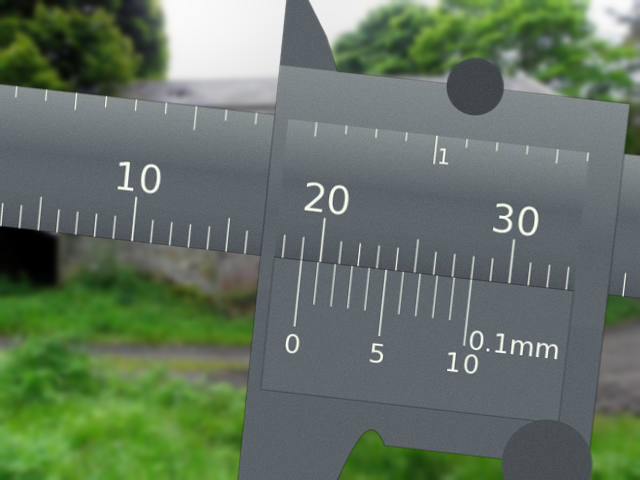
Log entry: 19.0mm
